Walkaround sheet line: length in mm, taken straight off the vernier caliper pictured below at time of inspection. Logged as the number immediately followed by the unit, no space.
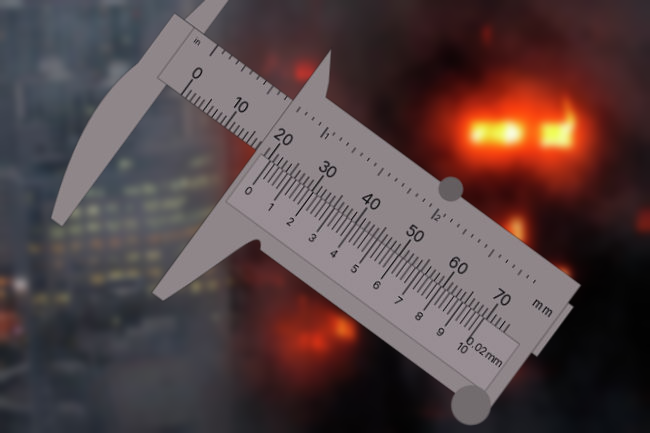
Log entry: 20.5mm
